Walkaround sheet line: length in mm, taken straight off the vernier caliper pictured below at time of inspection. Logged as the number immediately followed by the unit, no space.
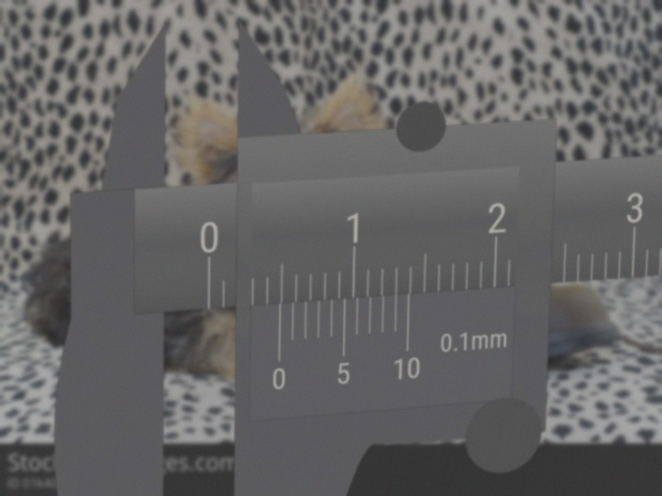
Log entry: 4.9mm
